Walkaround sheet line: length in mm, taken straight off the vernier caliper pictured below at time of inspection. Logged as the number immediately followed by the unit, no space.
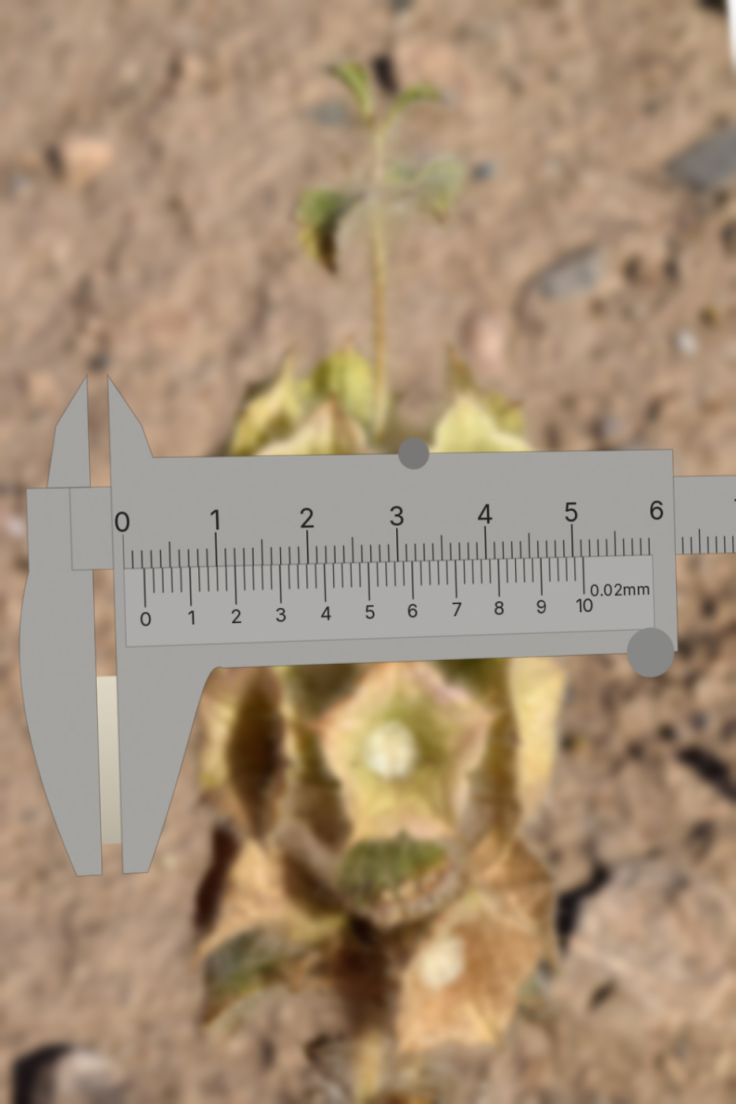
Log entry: 2.2mm
